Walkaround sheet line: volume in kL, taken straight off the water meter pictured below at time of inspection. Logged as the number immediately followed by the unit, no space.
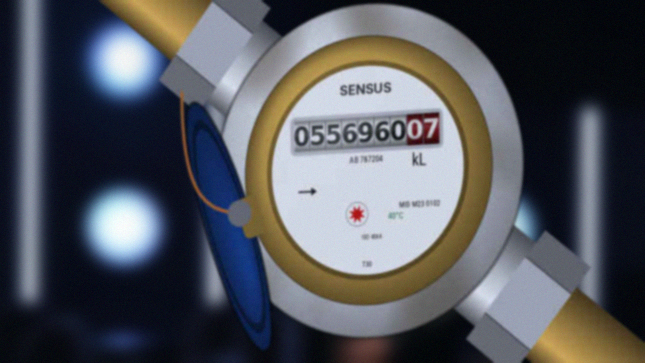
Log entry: 556960.07kL
